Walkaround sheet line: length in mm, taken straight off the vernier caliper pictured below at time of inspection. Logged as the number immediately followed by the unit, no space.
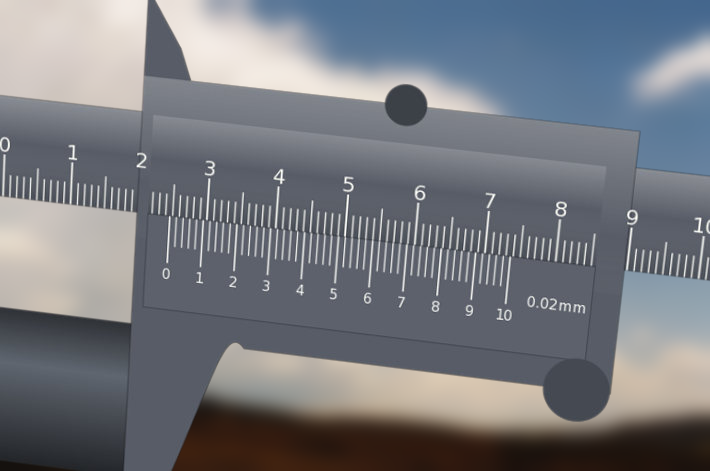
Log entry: 24.6mm
